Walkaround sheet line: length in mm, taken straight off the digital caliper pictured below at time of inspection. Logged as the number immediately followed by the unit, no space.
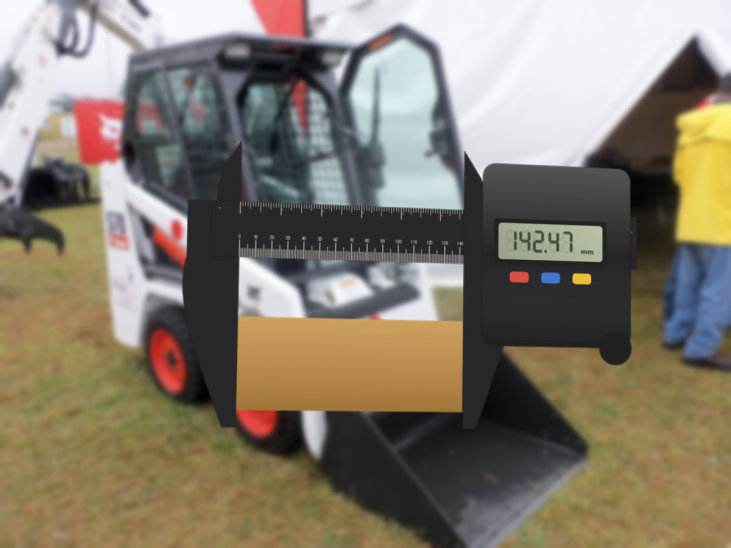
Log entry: 142.47mm
